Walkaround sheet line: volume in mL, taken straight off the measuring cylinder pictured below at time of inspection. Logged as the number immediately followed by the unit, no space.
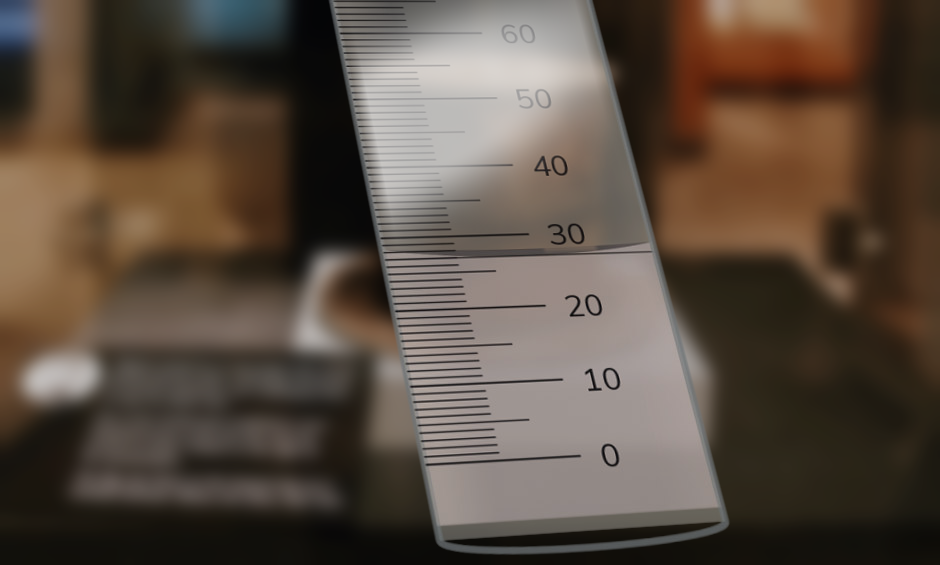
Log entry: 27mL
